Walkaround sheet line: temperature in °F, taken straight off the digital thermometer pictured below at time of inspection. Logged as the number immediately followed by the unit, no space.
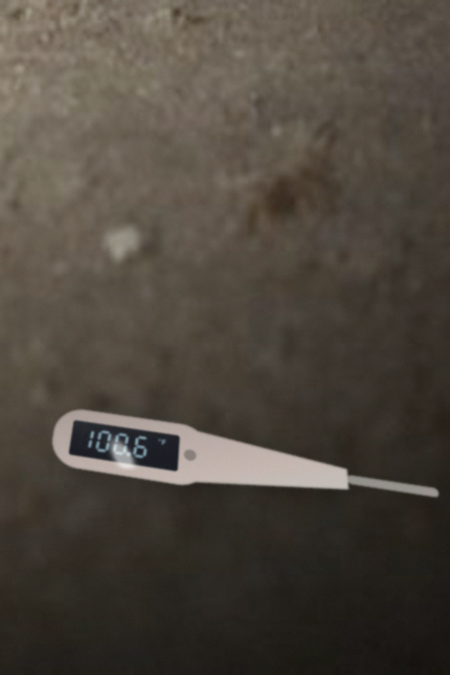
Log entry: 100.6°F
